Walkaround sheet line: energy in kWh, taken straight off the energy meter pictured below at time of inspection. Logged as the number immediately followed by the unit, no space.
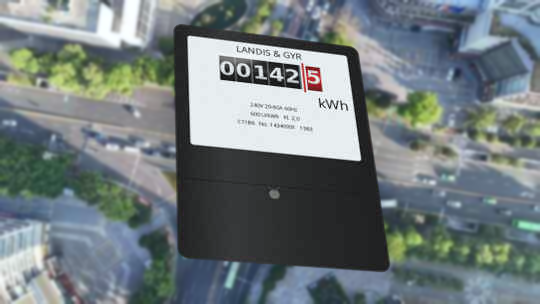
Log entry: 142.5kWh
